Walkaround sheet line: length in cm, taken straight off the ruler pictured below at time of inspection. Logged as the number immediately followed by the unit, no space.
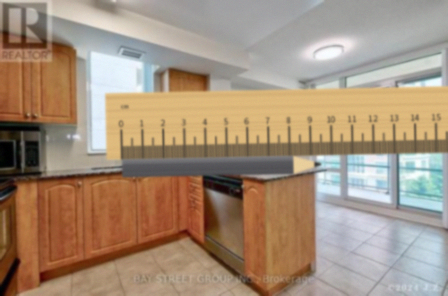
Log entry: 9.5cm
